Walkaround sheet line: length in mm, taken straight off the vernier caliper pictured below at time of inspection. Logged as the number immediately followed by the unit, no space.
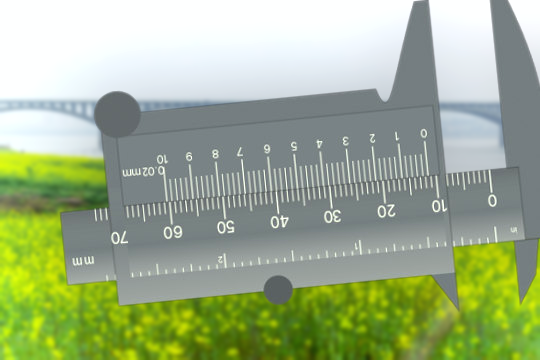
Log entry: 11.5mm
